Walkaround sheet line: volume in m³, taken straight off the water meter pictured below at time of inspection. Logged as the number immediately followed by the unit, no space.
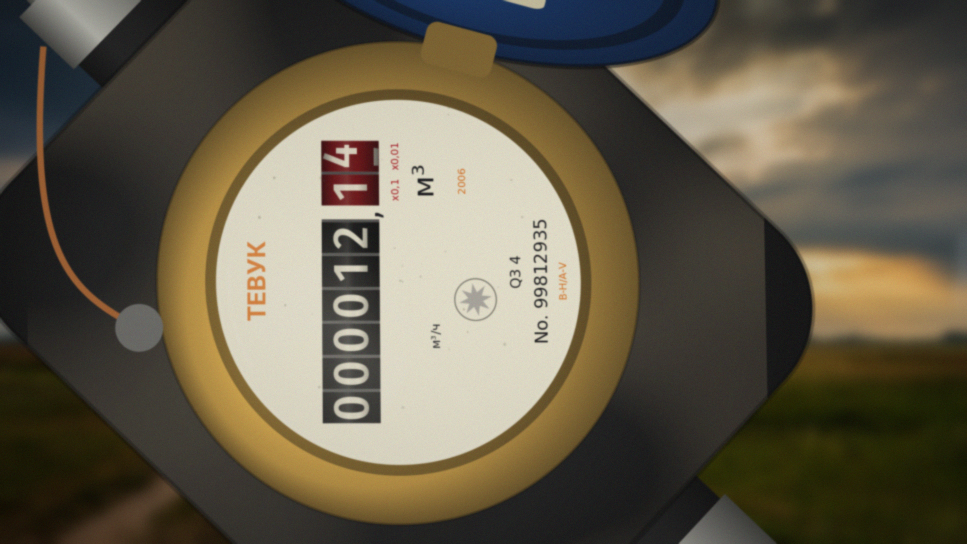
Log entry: 12.14m³
